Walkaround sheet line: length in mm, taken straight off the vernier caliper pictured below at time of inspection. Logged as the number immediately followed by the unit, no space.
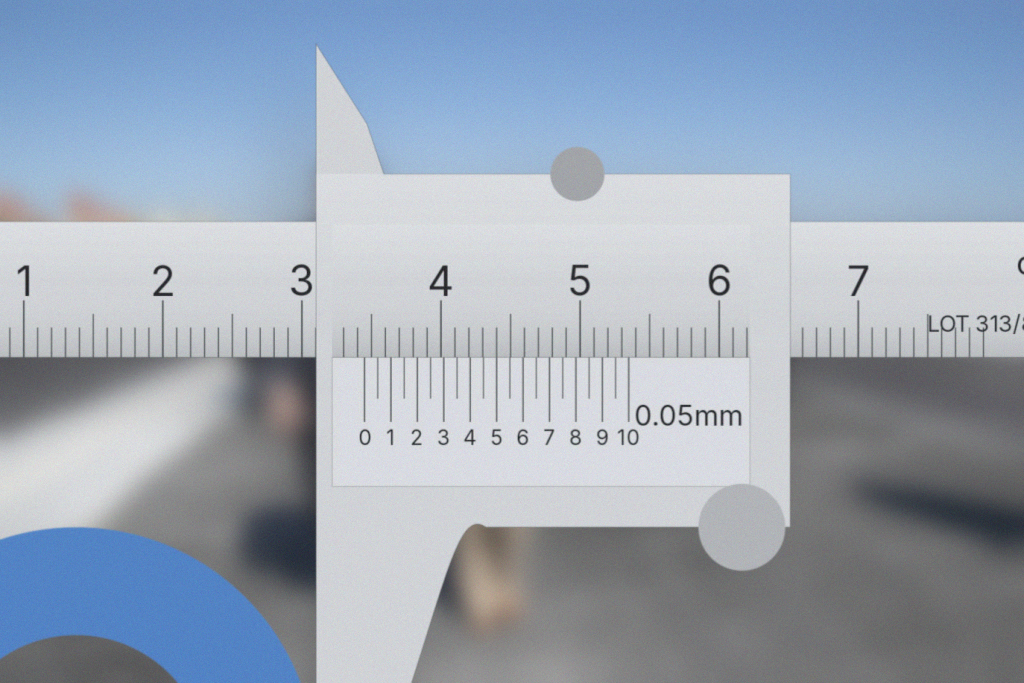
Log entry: 34.5mm
